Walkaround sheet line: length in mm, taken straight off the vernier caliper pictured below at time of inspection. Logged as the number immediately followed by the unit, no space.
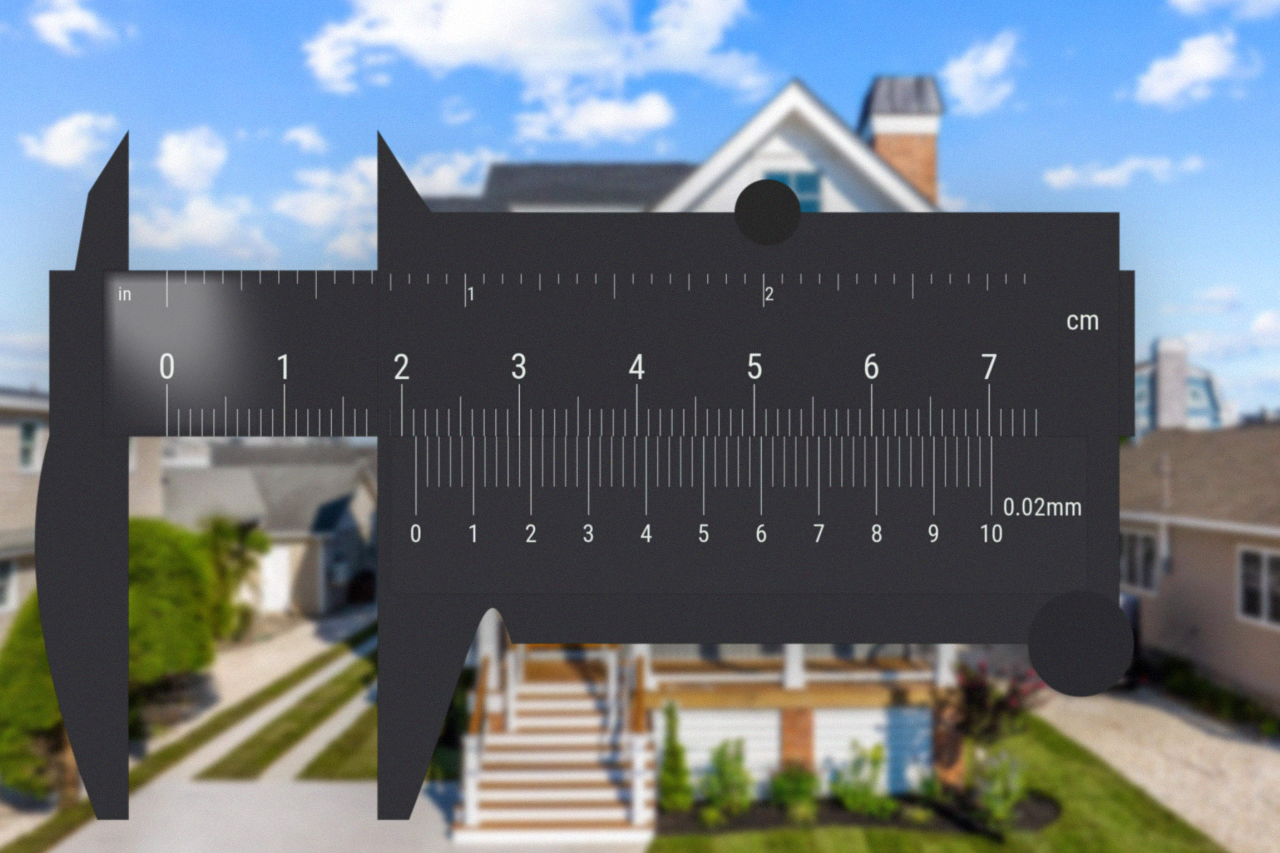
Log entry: 21.2mm
